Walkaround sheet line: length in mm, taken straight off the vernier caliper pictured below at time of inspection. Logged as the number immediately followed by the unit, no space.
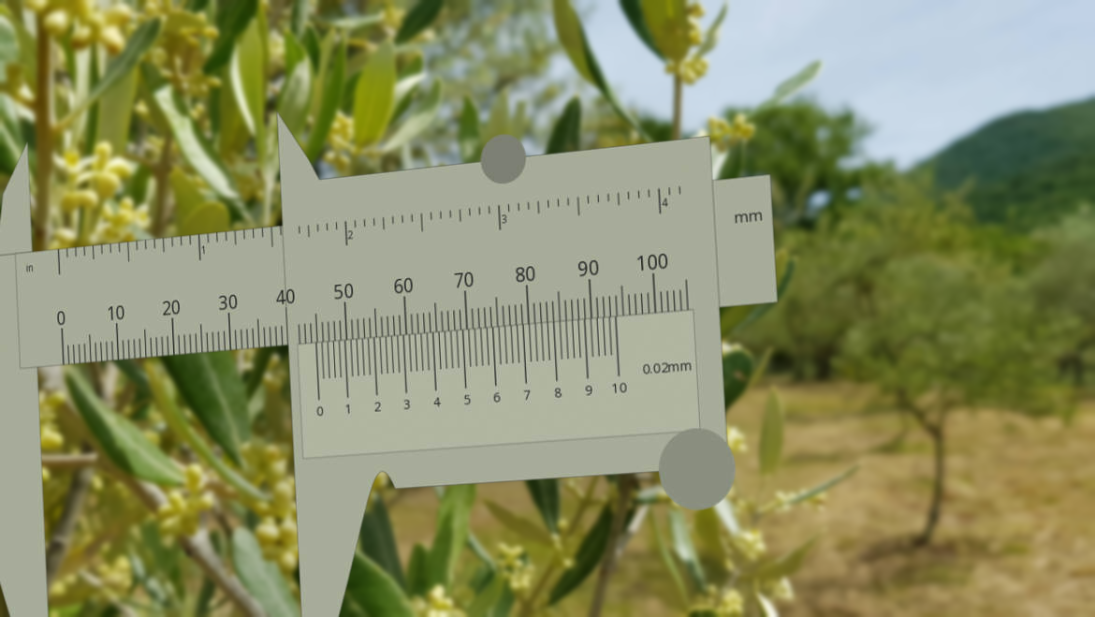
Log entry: 44.8mm
